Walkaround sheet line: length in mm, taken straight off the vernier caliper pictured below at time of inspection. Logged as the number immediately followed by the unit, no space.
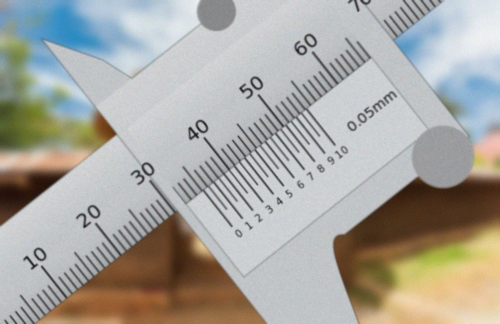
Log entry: 35.2mm
